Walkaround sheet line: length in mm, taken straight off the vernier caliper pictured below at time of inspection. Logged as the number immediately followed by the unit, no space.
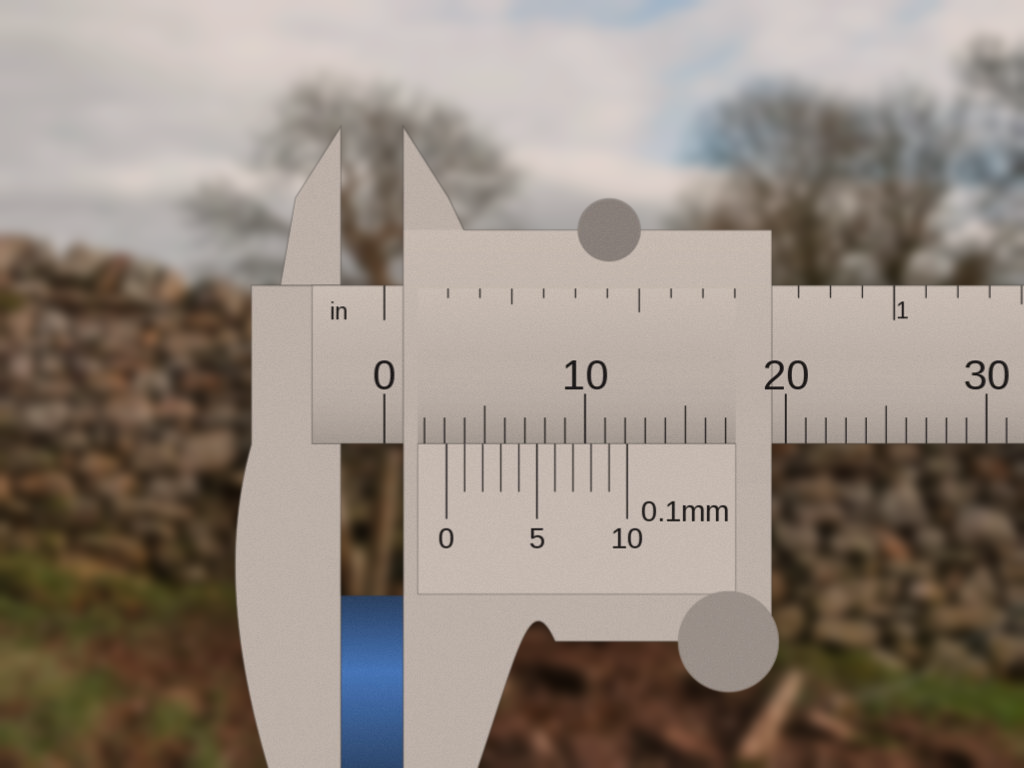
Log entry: 3.1mm
